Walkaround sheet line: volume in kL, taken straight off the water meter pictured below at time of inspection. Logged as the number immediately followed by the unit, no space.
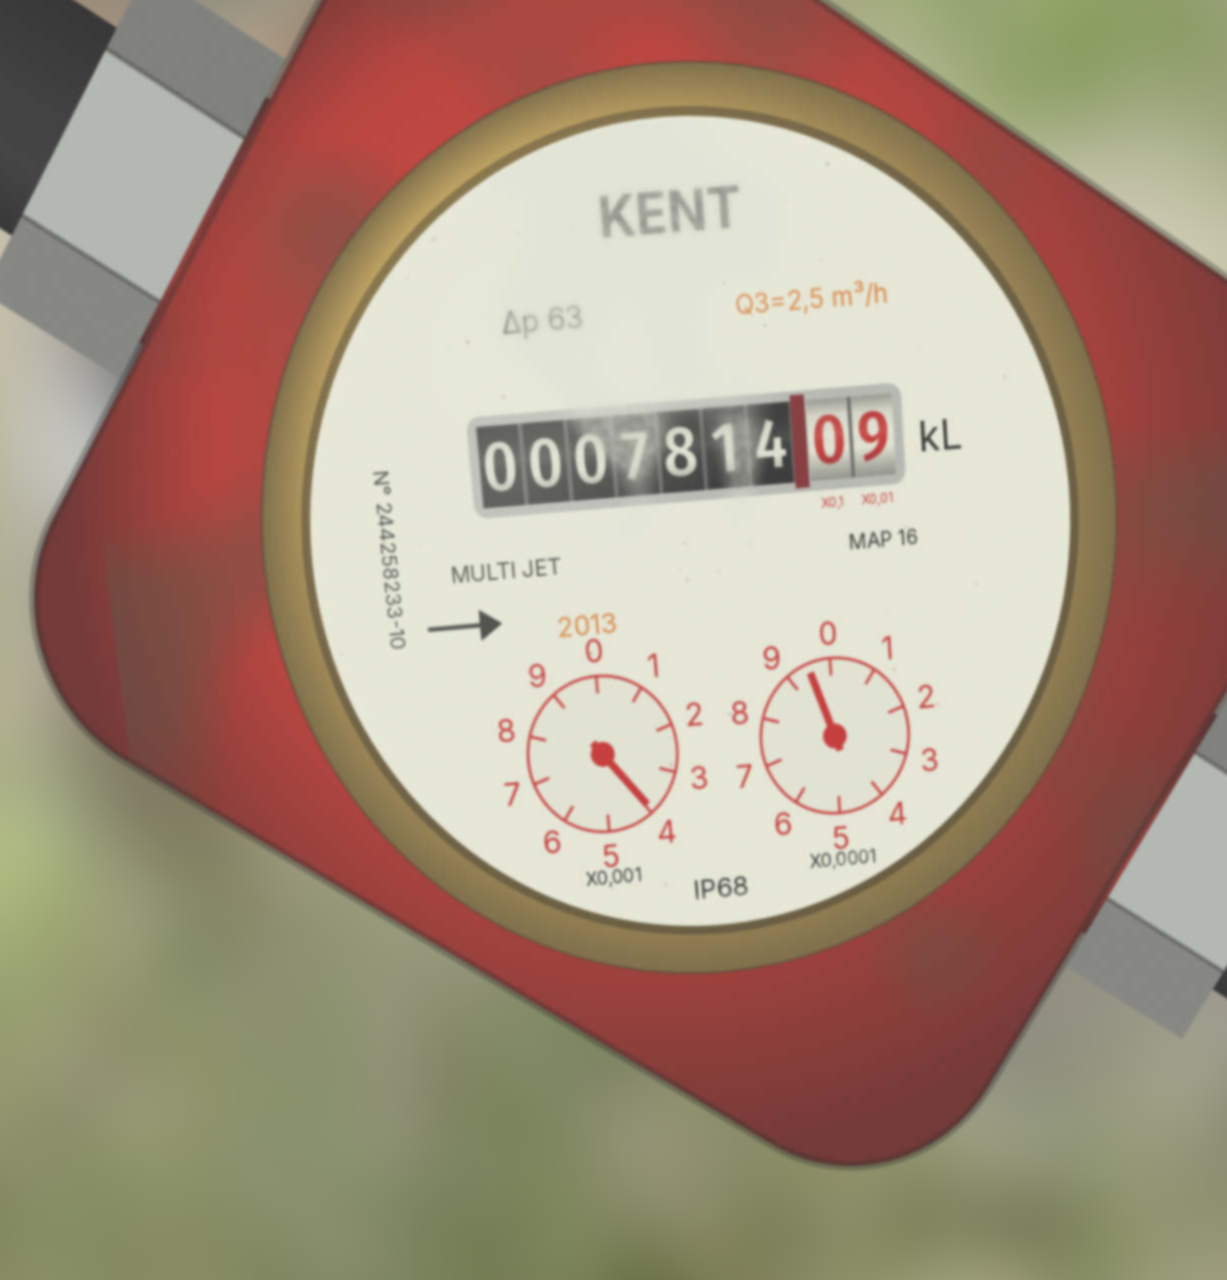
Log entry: 7814.0939kL
